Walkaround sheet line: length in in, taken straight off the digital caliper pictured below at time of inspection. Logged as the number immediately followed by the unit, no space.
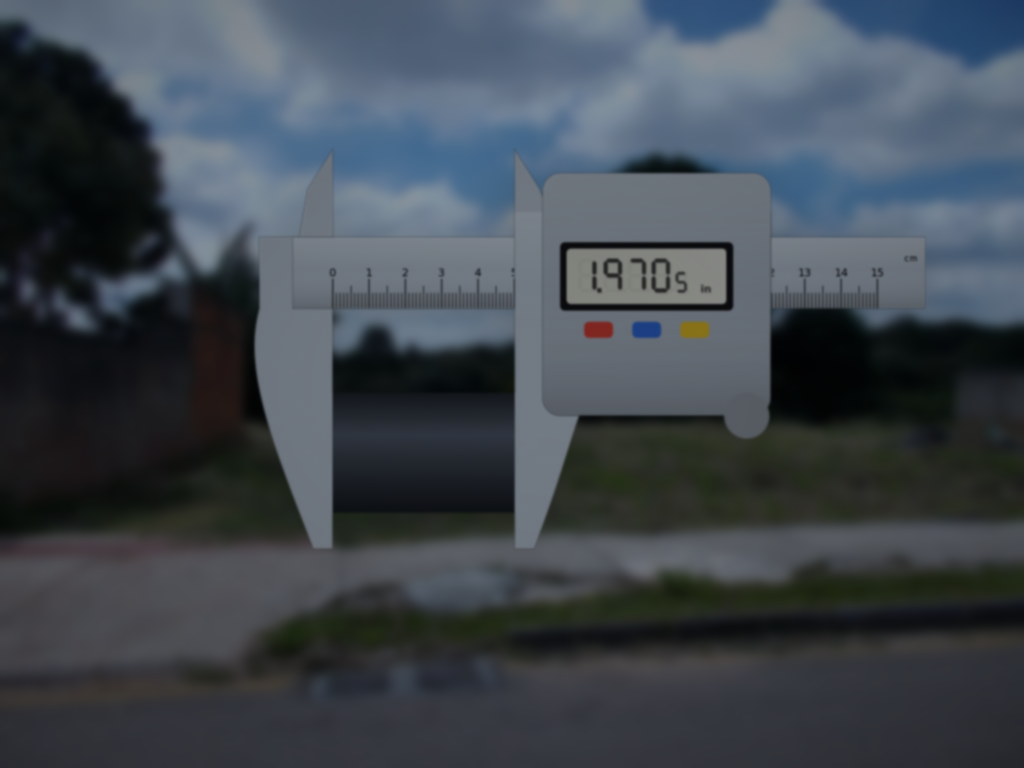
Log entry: 1.9705in
